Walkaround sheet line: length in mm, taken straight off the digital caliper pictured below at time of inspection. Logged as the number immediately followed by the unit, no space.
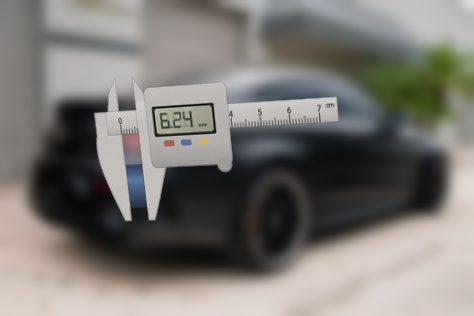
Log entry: 6.24mm
